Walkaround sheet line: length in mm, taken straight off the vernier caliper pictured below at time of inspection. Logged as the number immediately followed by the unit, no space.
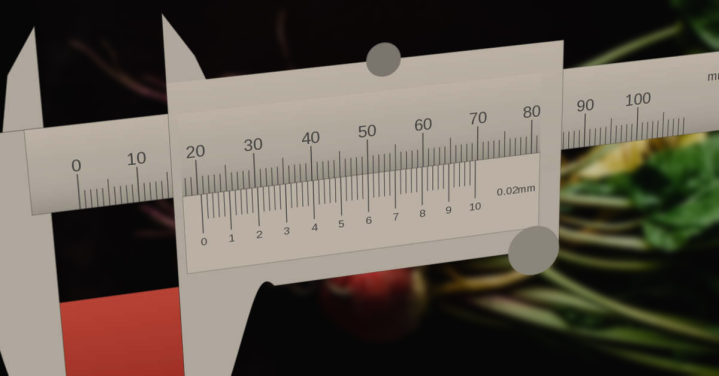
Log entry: 20.6mm
